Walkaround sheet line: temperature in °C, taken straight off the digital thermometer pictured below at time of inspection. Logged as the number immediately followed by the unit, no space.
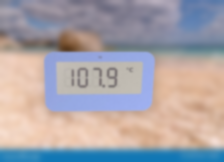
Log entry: 107.9°C
